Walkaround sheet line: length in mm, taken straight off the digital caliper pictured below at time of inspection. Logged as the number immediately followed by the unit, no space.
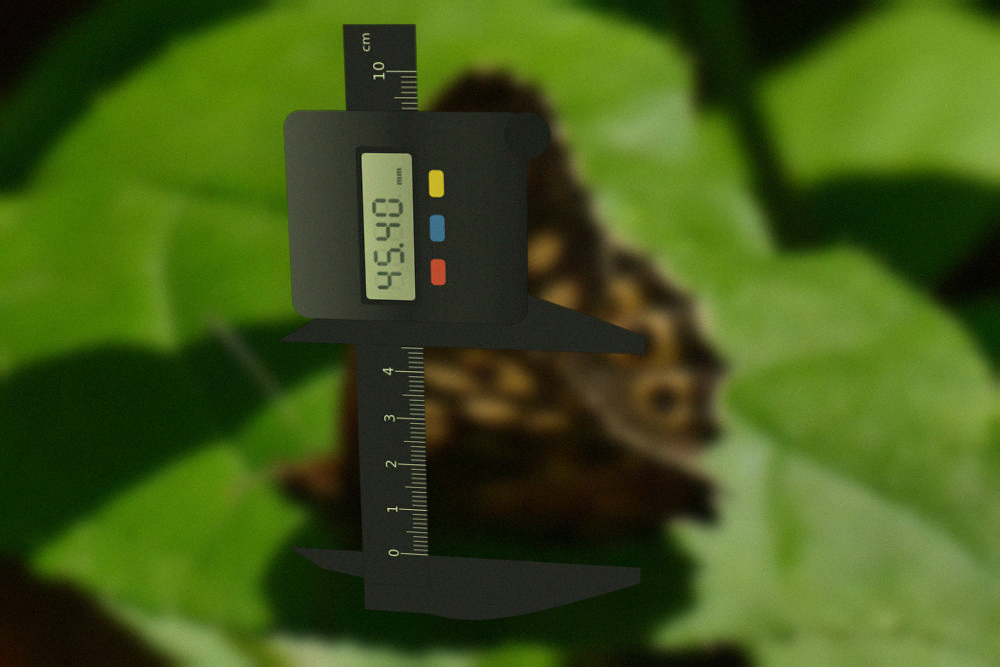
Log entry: 45.40mm
